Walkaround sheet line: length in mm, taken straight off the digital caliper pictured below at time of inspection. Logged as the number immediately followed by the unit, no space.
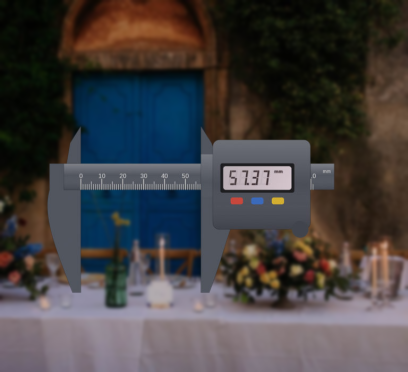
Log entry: 57.37mm
